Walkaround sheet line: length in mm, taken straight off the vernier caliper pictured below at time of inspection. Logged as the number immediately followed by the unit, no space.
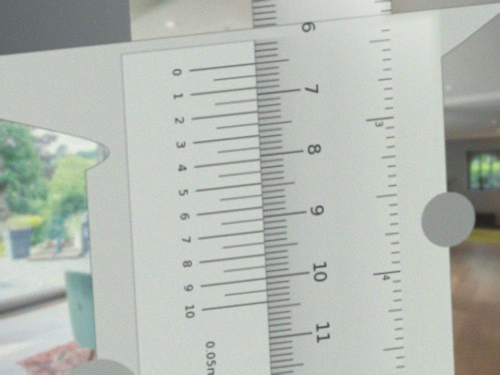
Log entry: 65.0mm
